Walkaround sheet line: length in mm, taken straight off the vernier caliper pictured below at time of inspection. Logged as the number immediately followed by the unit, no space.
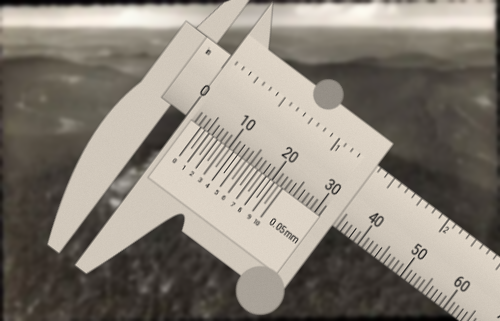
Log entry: 3.5mm
